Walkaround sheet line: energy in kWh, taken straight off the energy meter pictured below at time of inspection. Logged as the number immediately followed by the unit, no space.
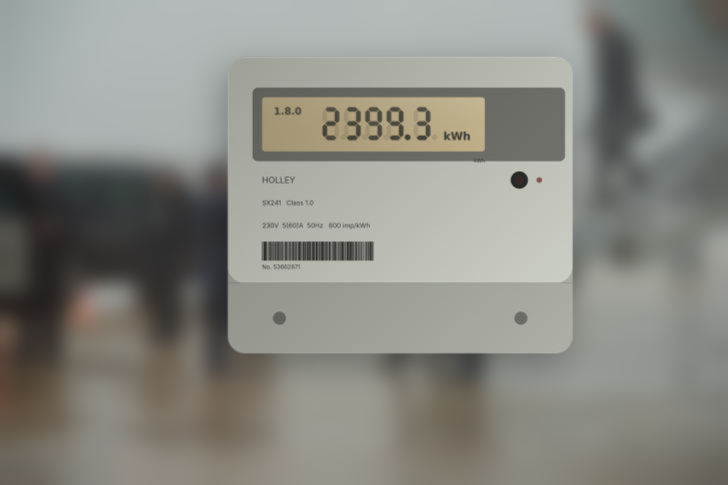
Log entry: 2399.3kWh
